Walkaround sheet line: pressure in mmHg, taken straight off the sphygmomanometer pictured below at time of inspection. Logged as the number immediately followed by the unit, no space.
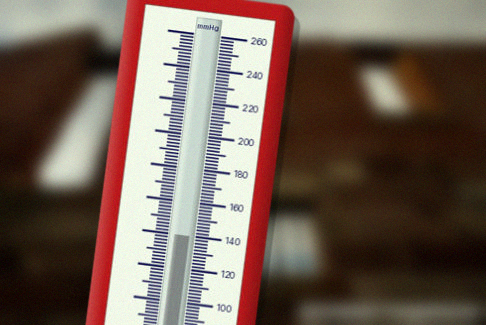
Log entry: 140mmHg
